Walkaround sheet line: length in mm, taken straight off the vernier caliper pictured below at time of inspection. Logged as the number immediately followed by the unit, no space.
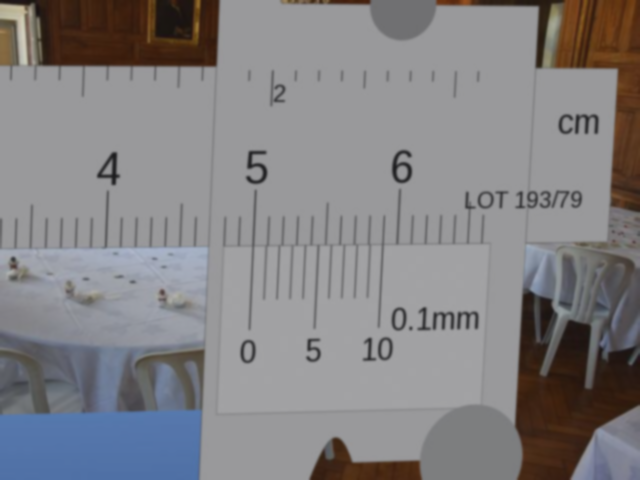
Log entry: 50.0mm
